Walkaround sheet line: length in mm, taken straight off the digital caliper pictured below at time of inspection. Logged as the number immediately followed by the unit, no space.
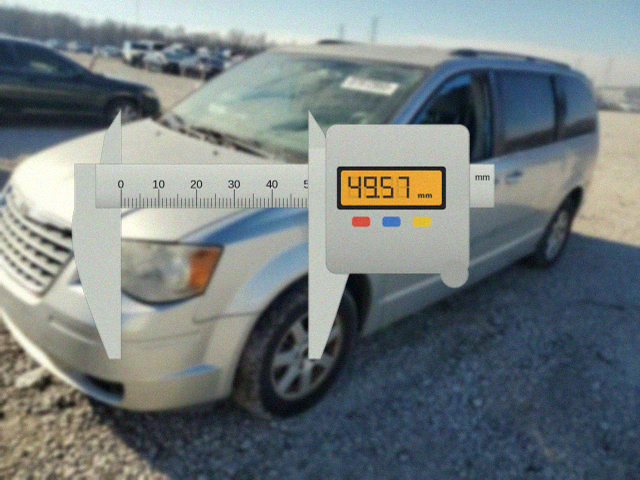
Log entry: 49.57mm
